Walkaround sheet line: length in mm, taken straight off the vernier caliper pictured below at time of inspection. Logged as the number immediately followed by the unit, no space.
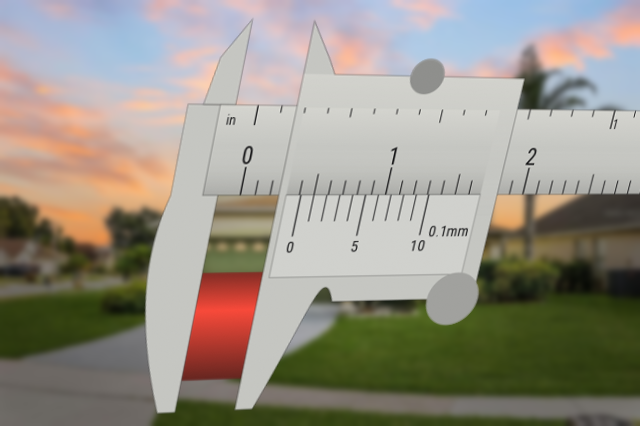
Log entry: 4.1mm
